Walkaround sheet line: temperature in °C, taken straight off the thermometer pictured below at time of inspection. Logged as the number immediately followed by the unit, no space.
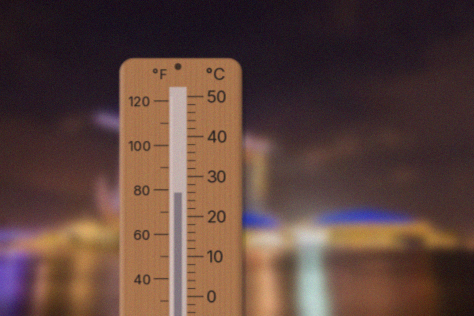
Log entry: 26°C
